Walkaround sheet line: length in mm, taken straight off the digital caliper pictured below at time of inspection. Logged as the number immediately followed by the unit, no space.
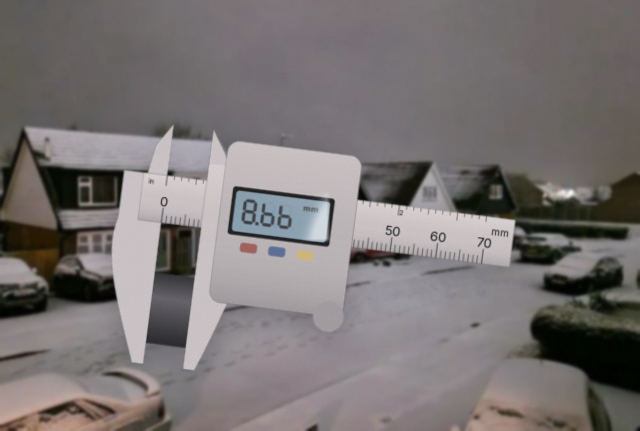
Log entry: 8.66mm
